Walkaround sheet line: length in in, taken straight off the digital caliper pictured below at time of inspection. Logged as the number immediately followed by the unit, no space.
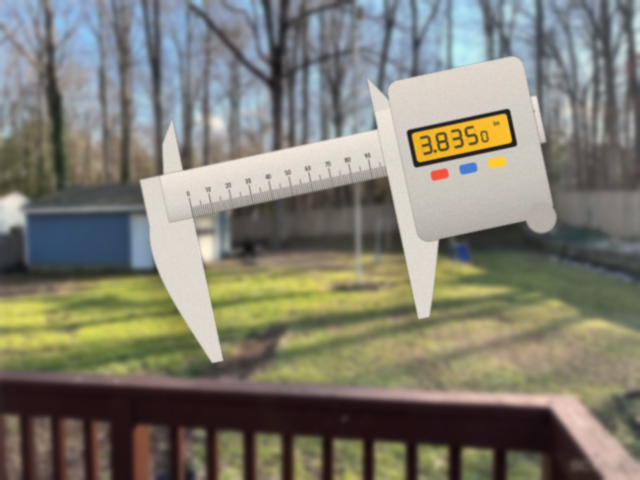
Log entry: 3.8350in
